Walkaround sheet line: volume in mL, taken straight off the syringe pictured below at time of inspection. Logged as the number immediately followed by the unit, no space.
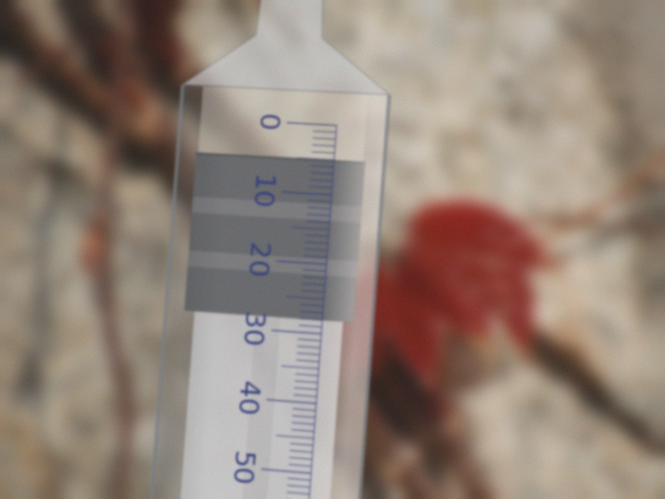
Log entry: 5mL
